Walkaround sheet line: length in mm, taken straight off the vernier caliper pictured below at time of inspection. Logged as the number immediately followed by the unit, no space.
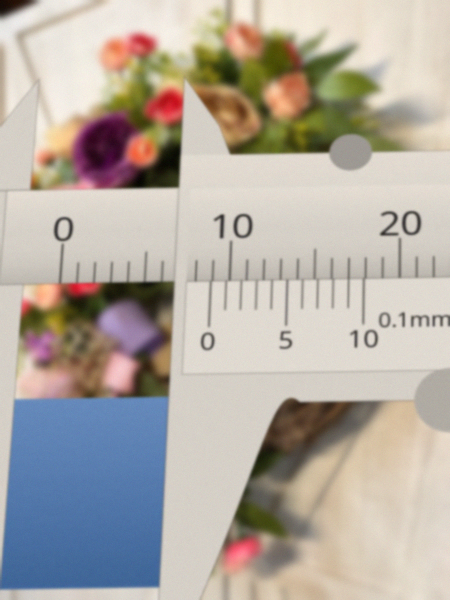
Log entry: 8.9mm
